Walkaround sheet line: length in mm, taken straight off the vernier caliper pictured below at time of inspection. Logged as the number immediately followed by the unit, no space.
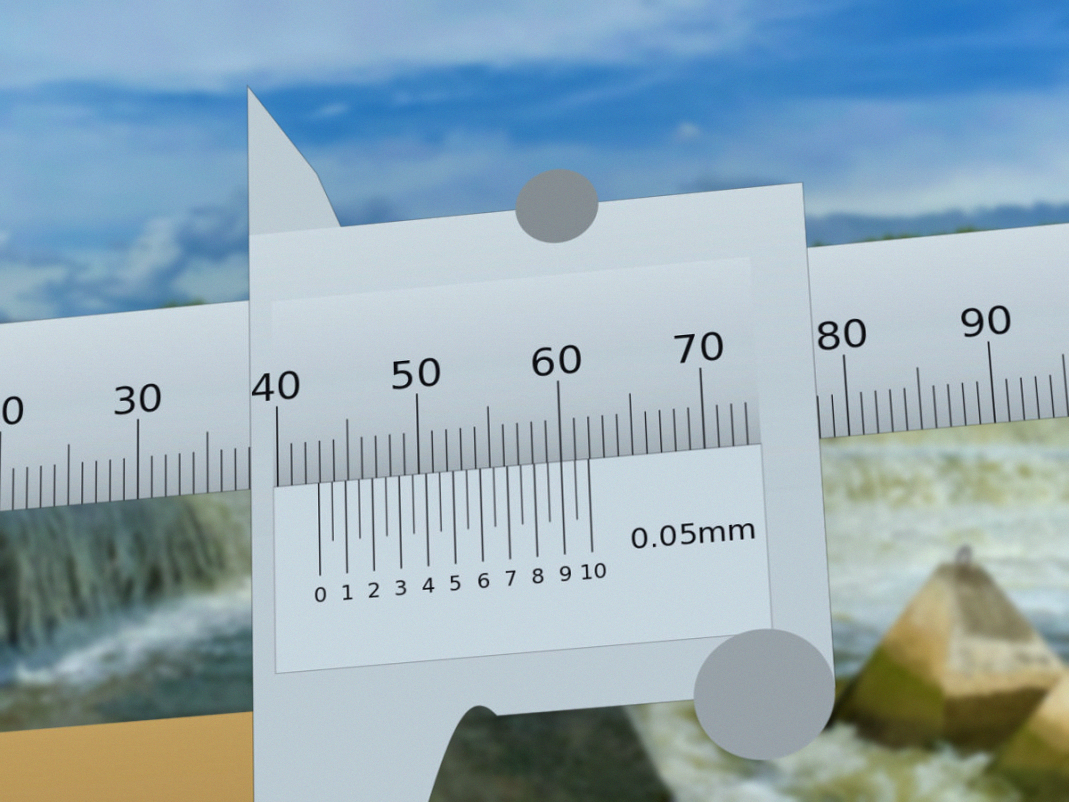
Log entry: 42.9mm
